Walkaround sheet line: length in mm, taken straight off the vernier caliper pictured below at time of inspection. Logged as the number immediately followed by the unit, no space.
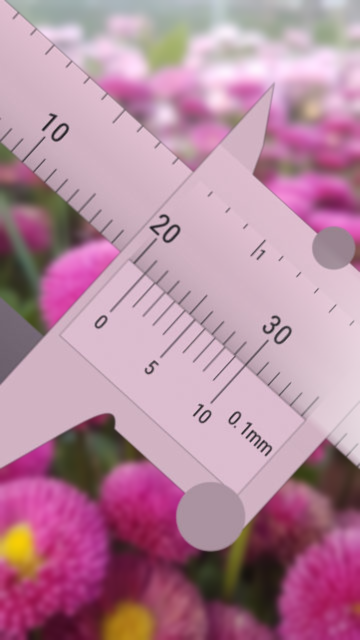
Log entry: 21.0mm
